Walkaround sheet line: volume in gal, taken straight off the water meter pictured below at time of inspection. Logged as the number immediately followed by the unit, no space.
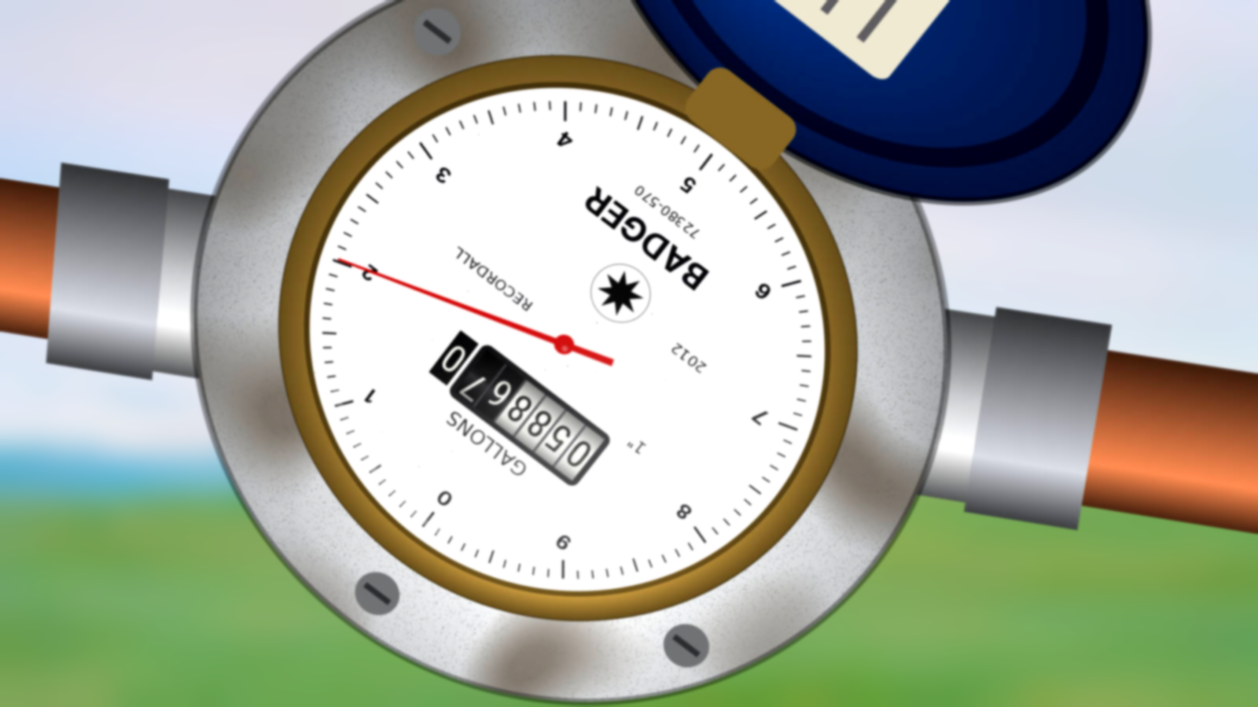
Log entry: 588672.0gal
